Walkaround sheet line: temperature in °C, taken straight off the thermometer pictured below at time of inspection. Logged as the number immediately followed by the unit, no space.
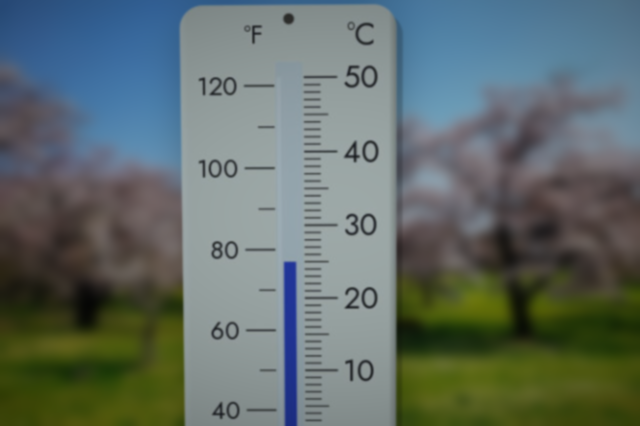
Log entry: 25°C
